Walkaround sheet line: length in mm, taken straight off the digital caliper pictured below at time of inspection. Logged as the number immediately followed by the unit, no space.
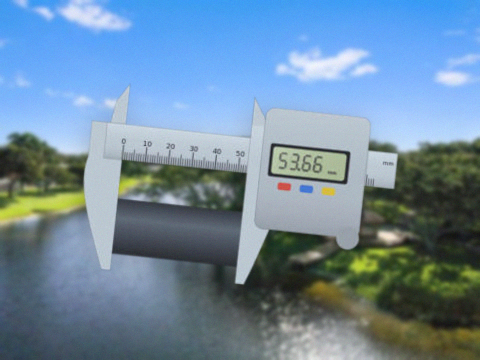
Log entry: 53.66mm
